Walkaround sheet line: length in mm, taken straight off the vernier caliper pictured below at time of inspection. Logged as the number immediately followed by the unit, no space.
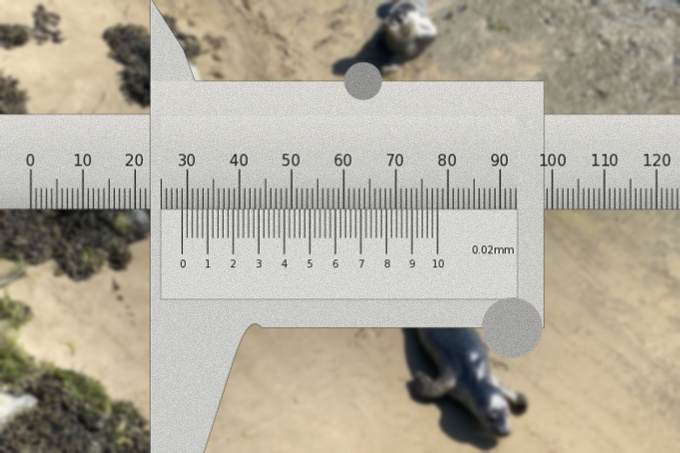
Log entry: 29.0mm
